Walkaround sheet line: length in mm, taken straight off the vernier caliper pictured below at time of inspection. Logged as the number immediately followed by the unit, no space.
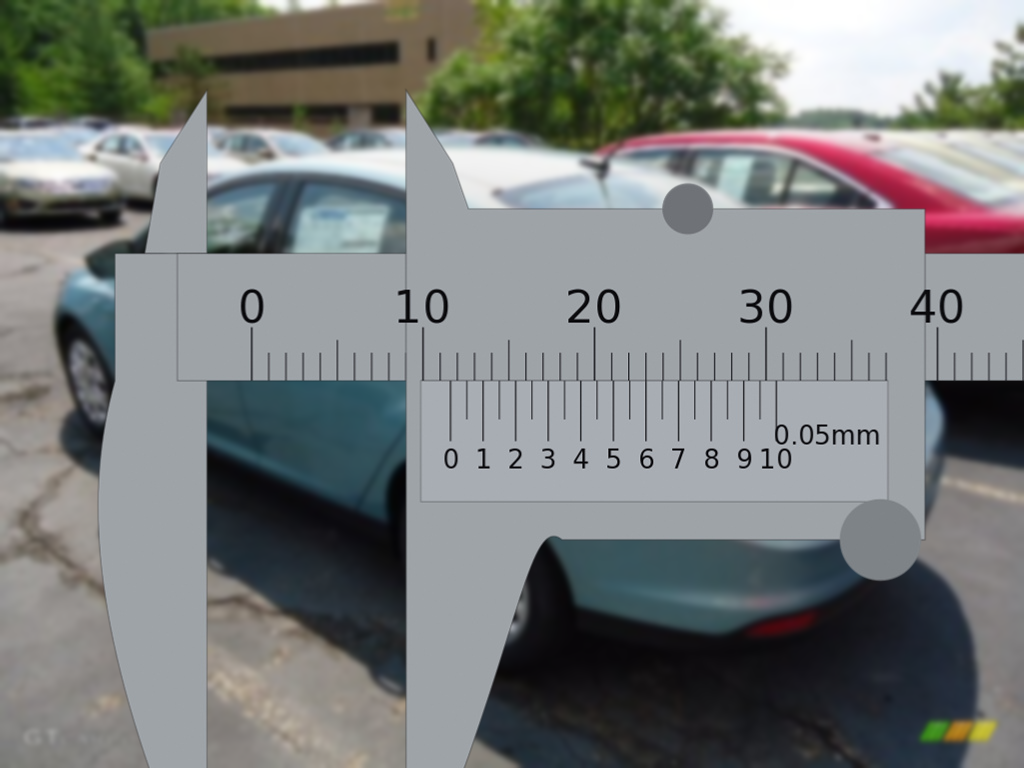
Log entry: 11.6mm
